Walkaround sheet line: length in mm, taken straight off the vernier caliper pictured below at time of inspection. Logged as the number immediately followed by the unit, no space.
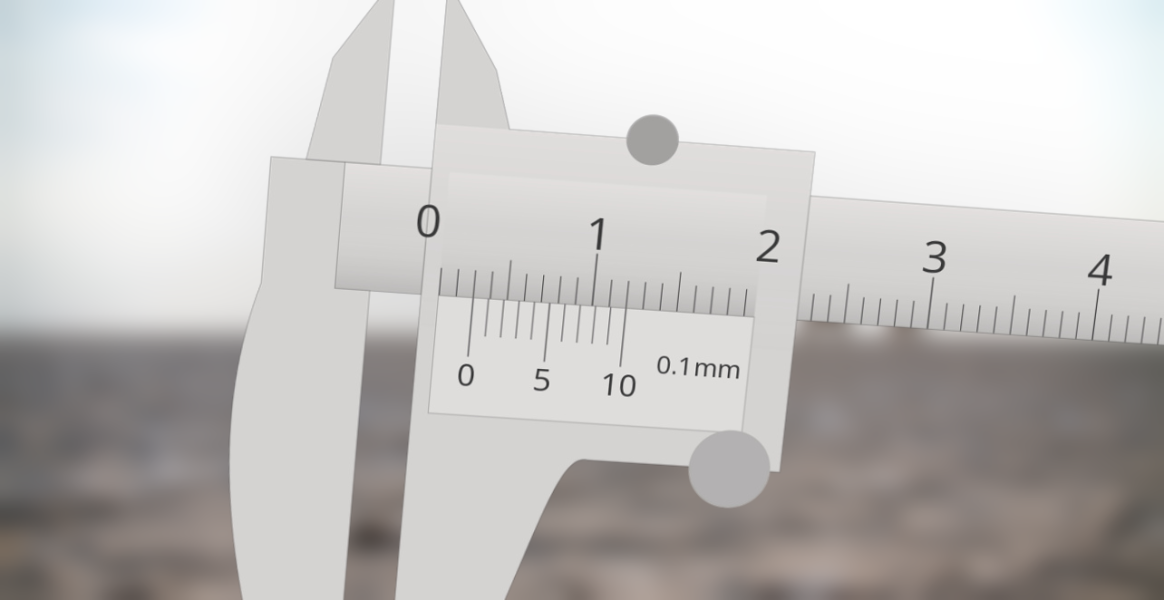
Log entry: 3.0mm
